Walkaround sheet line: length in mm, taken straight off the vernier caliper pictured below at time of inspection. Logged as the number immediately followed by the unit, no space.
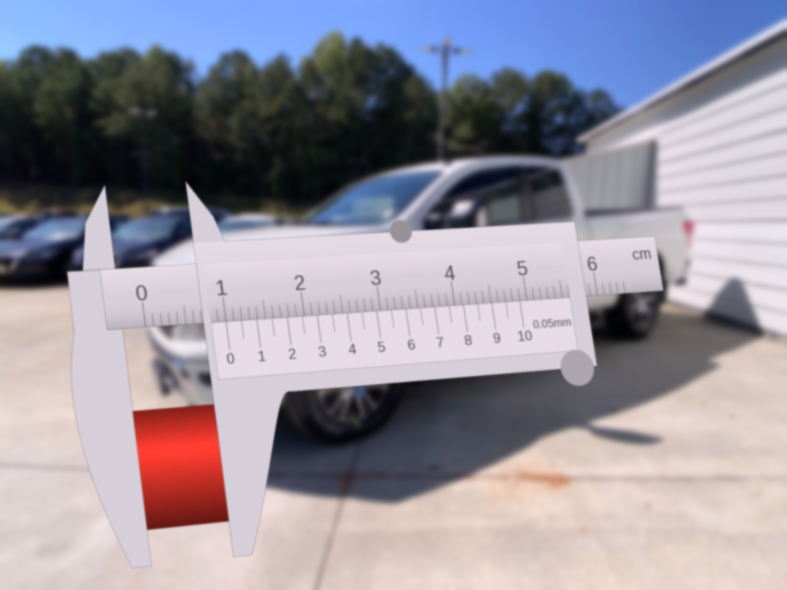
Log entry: 10.0mm
